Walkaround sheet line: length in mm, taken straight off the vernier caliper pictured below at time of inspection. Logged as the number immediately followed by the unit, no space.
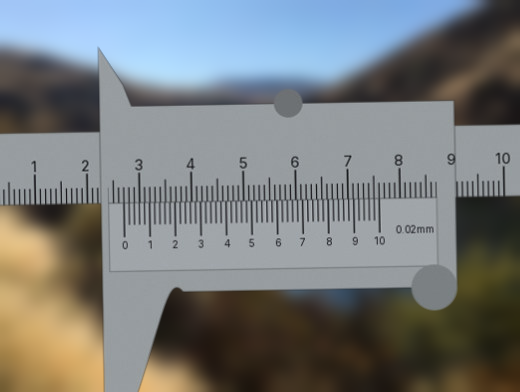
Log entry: 27.0mm
